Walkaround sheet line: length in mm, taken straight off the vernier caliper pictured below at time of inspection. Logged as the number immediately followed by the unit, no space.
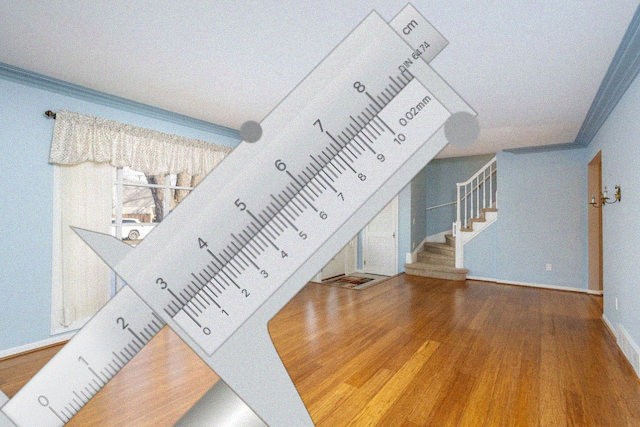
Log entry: 29.4mm
